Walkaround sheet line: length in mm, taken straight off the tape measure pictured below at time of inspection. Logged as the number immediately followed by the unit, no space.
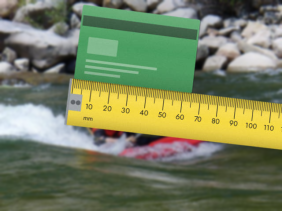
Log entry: 65mm
